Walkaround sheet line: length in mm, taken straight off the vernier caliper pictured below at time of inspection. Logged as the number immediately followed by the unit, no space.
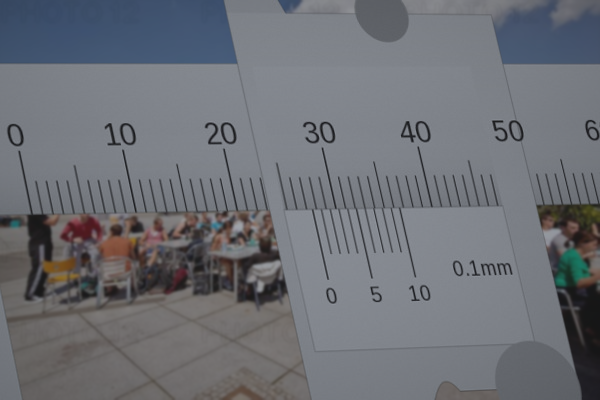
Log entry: 27.6mm
